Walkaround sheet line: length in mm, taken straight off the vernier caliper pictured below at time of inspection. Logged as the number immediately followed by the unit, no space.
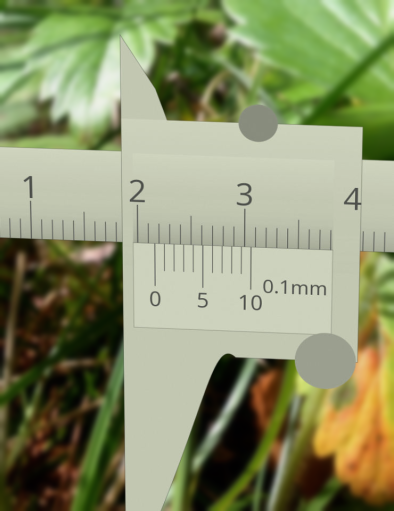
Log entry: 21.6mm
